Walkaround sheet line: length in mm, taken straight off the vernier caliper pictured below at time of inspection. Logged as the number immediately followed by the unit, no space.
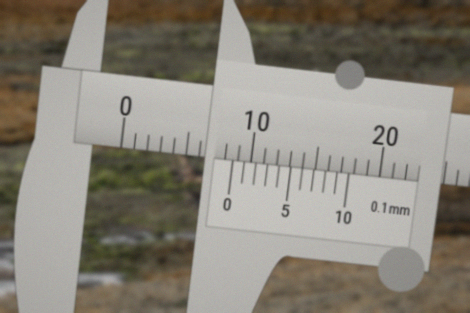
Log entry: 8.6mm
